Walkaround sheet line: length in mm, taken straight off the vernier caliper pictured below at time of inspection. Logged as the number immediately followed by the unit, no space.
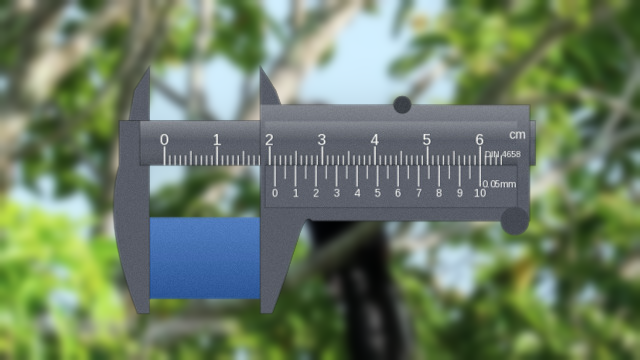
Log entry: 21.0mm
